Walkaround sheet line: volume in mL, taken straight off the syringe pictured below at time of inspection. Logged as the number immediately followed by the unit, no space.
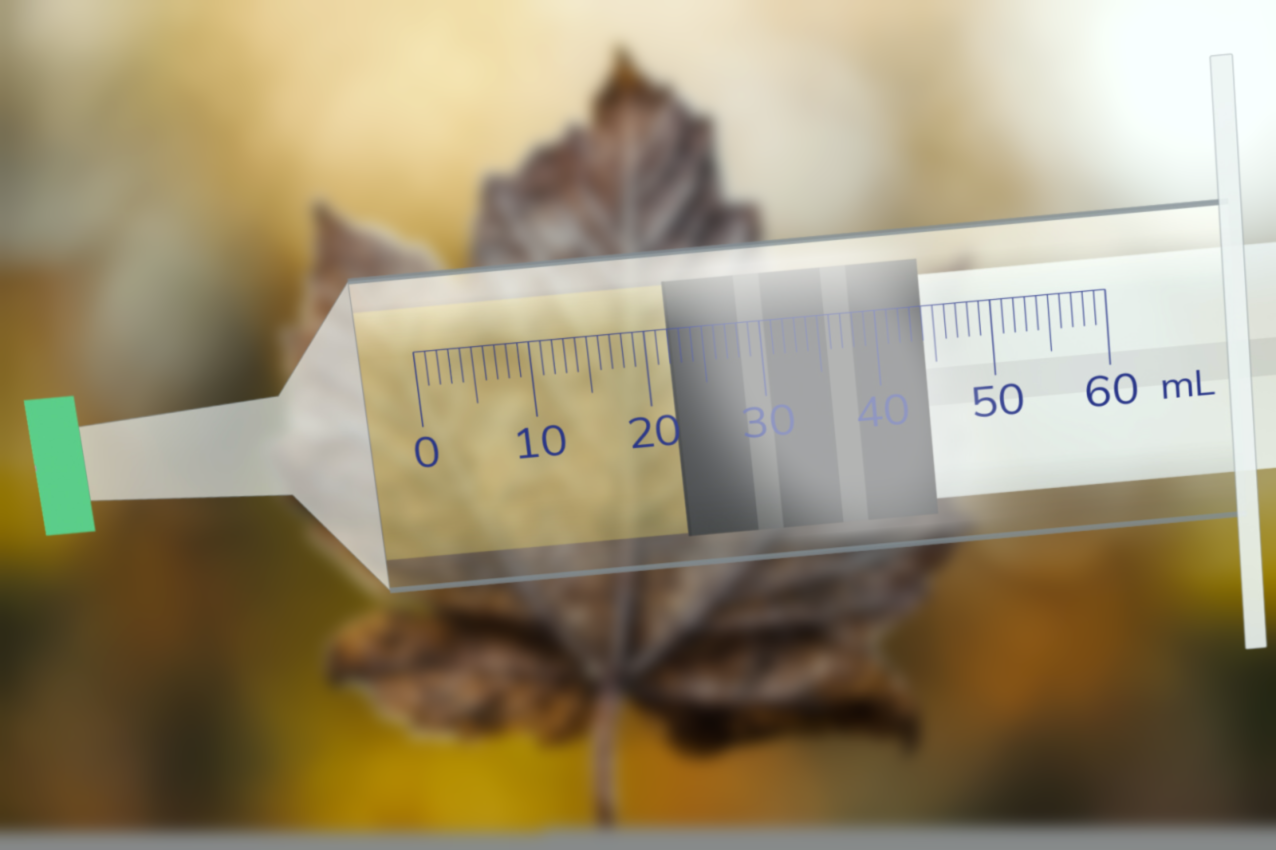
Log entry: 22mL
